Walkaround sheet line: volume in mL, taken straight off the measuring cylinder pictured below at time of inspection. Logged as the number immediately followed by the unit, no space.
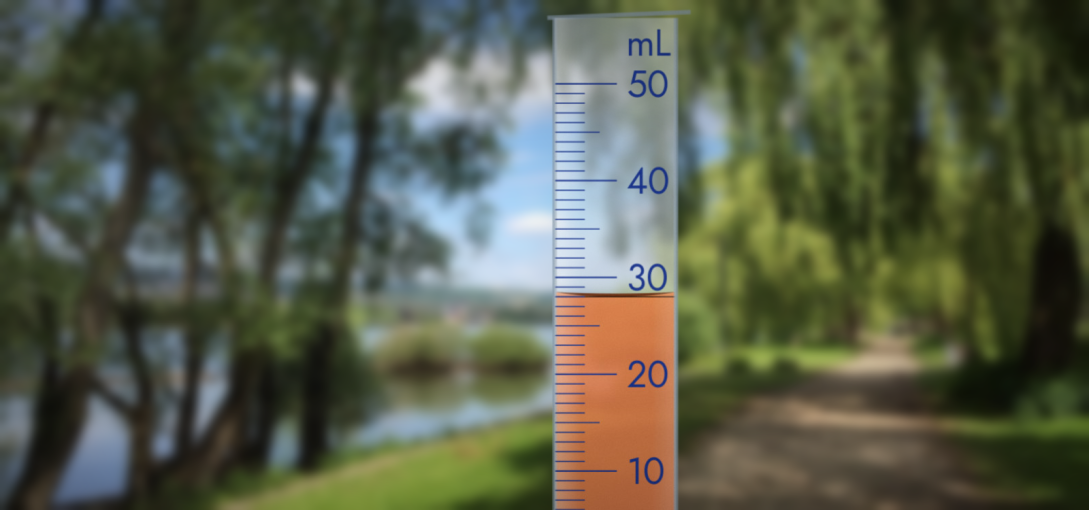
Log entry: 28mL
